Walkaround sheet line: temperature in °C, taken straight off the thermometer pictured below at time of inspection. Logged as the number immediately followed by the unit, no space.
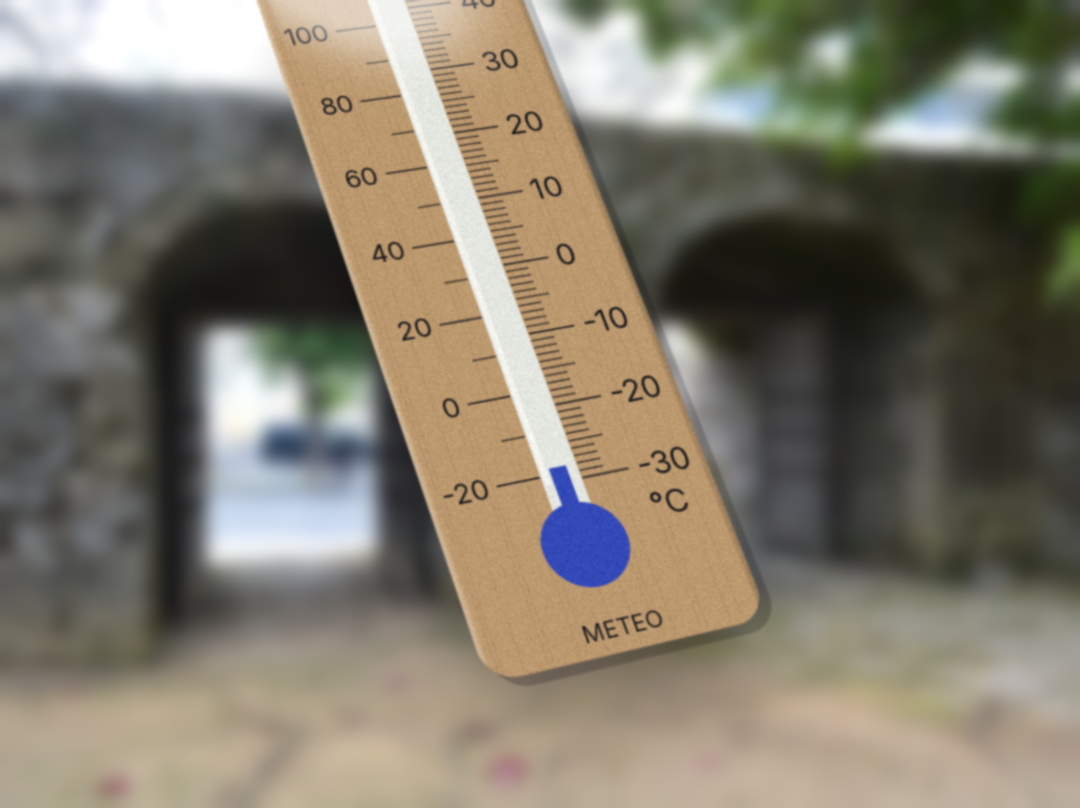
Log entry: -28°C
